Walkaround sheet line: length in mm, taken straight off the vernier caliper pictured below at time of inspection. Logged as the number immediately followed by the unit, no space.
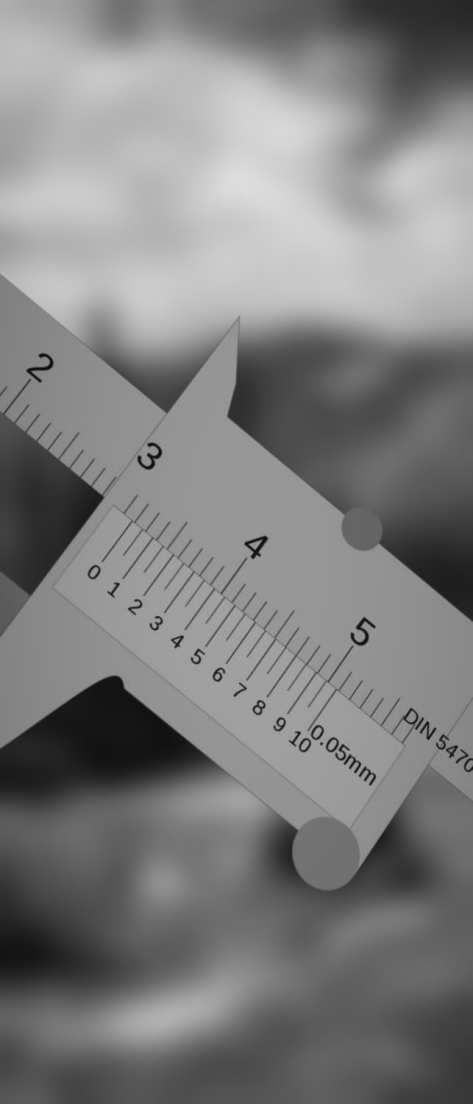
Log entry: 31.8mm
